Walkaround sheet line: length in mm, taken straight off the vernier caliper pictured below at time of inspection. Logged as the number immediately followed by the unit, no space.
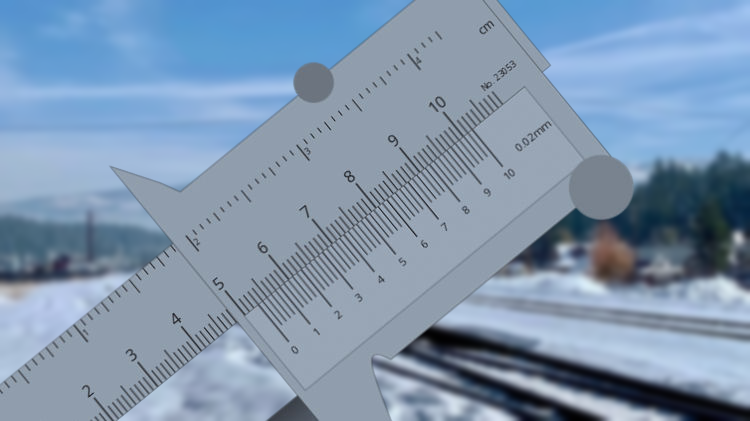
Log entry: 53.0mm
